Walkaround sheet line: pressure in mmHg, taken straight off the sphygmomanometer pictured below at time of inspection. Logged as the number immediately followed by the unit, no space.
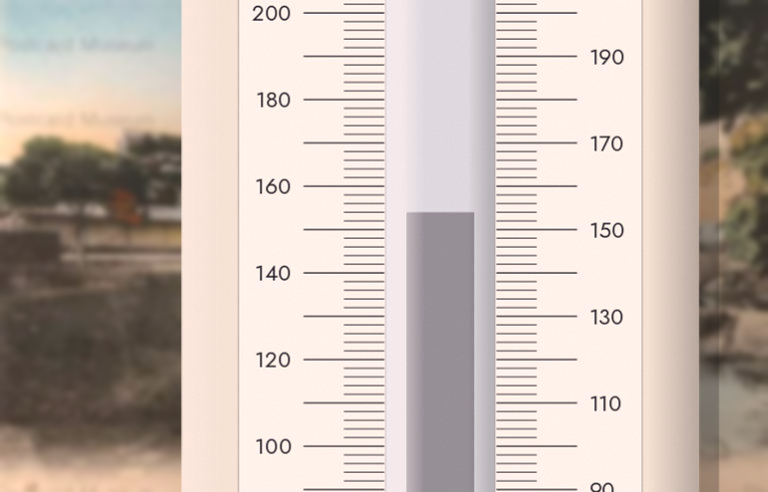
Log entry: 154mmHg
